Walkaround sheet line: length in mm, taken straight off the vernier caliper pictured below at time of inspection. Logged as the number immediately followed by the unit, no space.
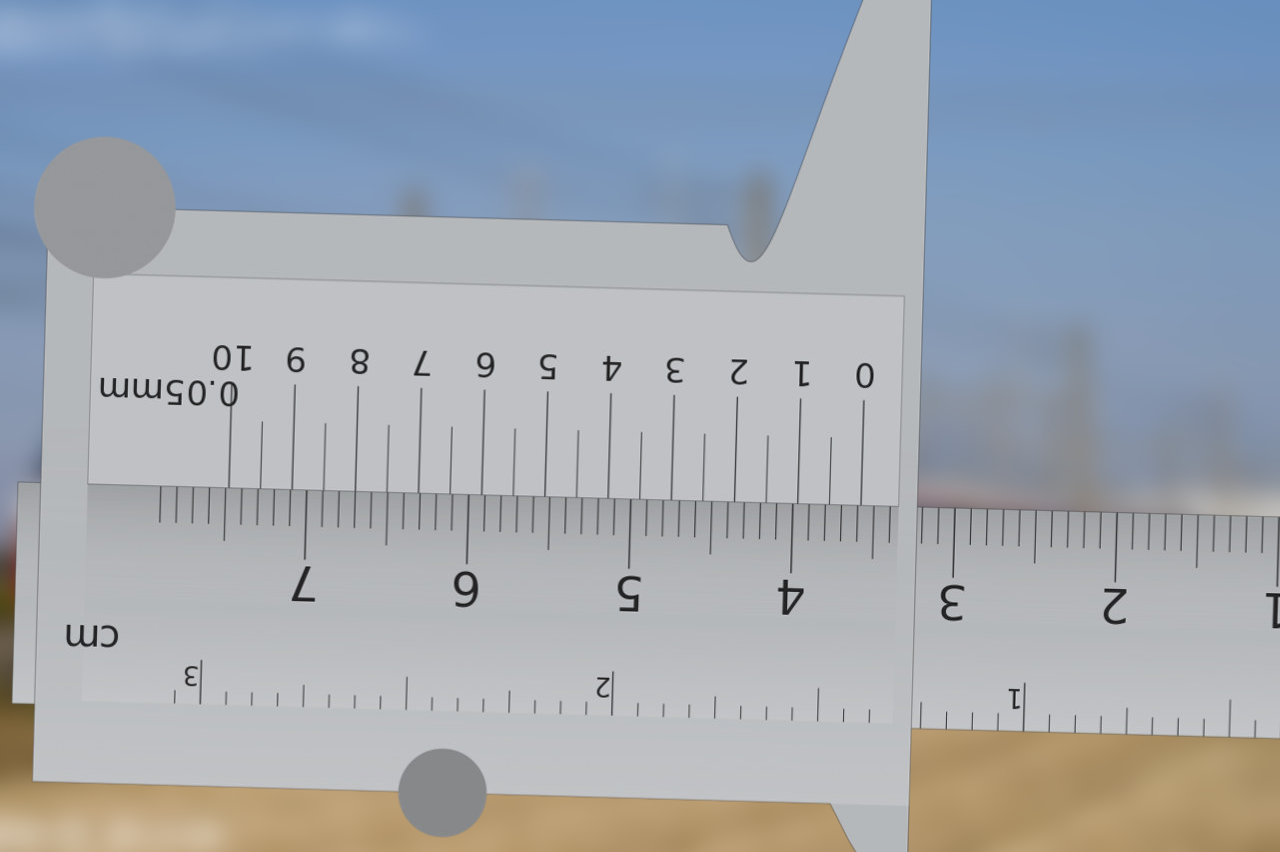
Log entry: 35.8mm
